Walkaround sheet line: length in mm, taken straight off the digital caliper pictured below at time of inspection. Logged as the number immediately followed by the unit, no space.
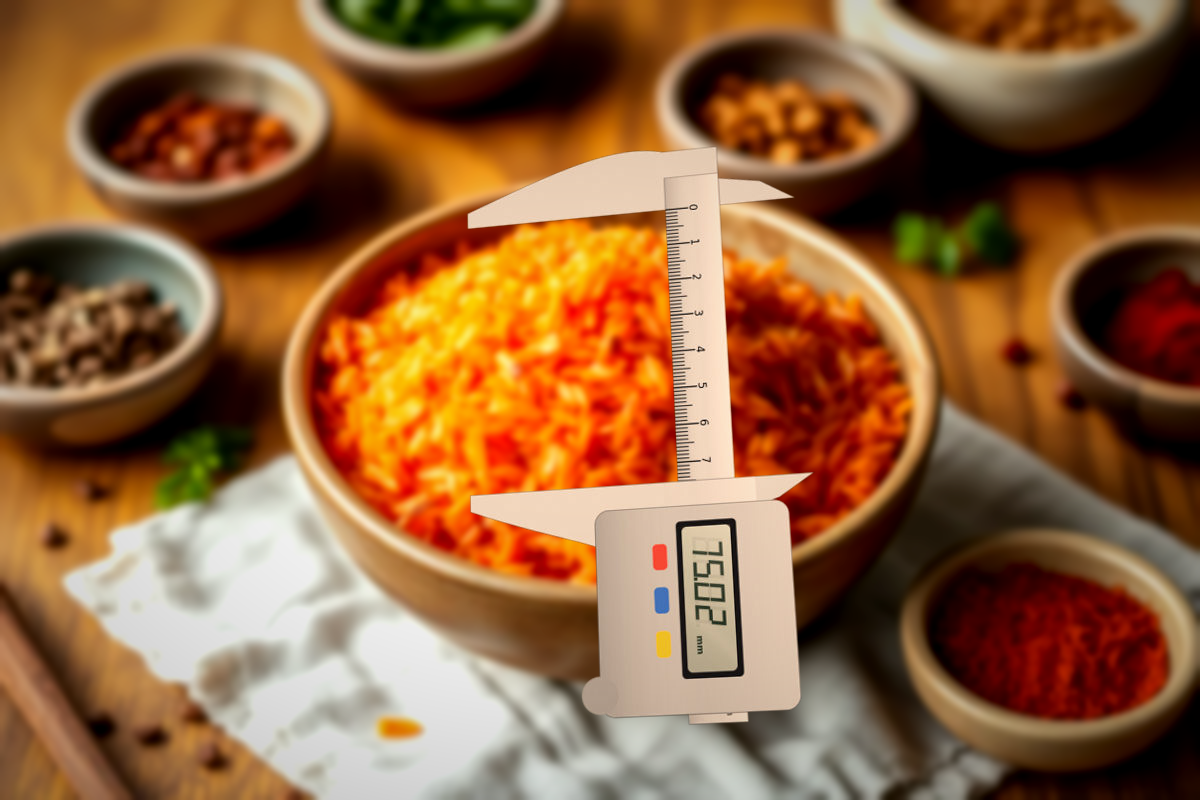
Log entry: 75.02mm
